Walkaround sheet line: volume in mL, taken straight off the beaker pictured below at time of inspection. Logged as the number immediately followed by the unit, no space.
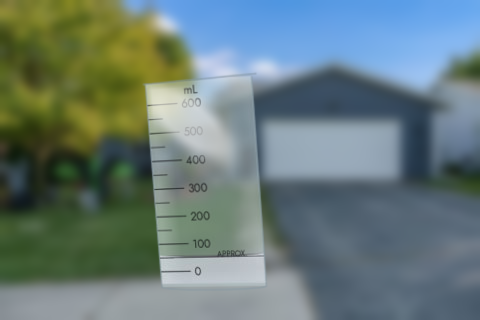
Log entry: 50mL
